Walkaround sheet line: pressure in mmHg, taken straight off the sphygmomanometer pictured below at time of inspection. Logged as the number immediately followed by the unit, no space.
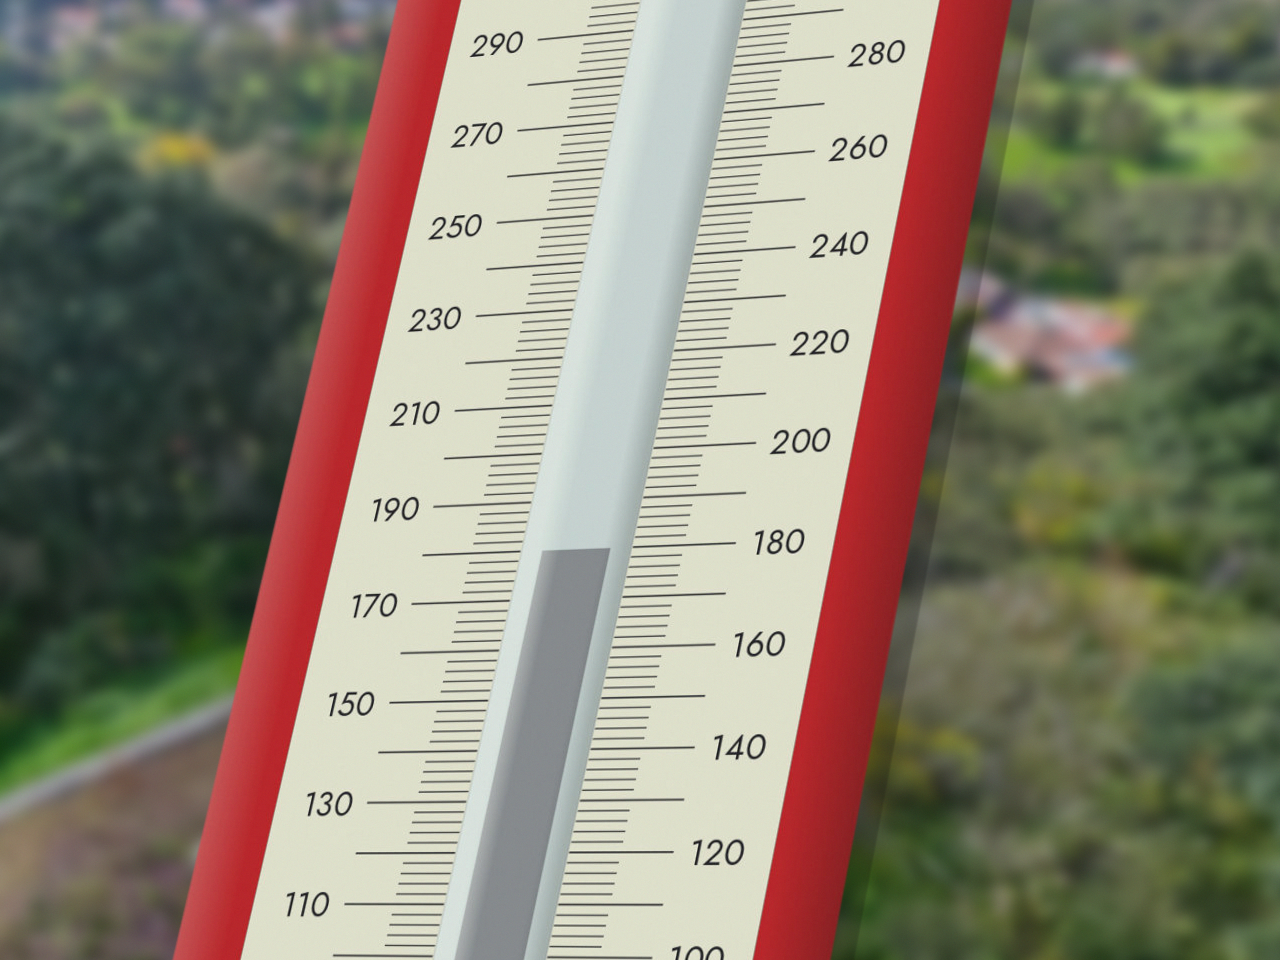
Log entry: 180mmHg
